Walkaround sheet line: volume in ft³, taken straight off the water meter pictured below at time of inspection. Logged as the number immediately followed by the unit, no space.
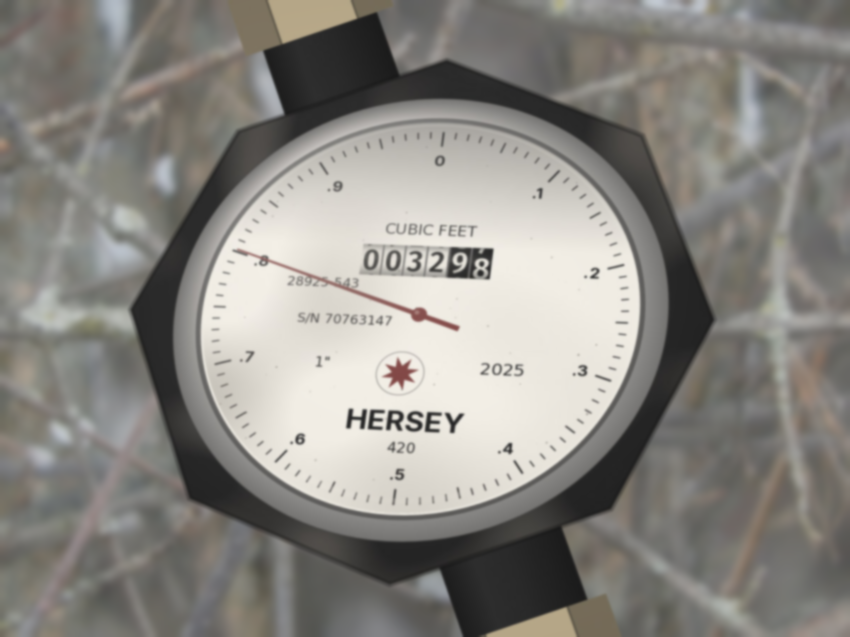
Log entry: 3297.80ft³
